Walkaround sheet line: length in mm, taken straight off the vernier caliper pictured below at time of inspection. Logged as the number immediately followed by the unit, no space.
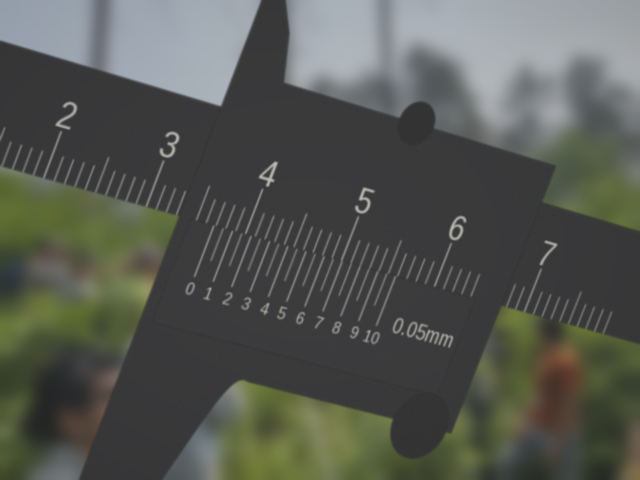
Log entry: 36.8mm
